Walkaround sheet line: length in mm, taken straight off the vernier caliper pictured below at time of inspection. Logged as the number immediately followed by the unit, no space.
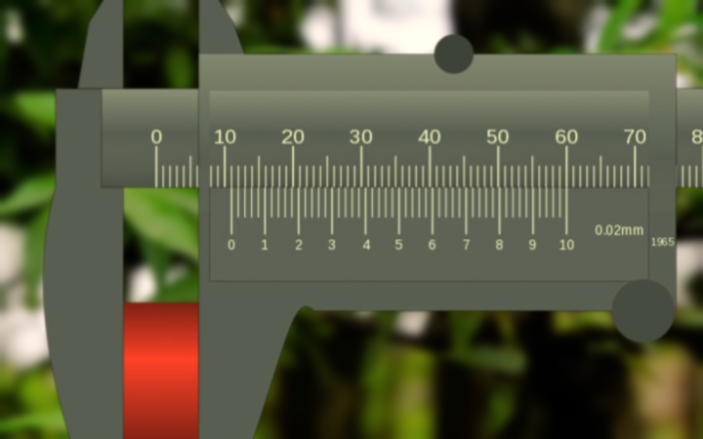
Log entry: 11.0mm
